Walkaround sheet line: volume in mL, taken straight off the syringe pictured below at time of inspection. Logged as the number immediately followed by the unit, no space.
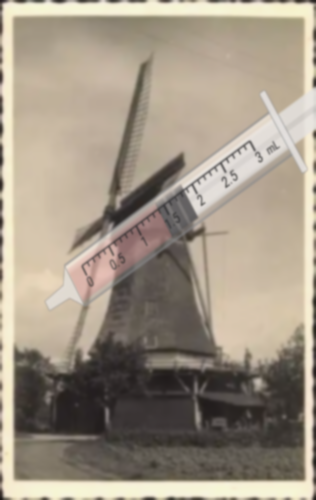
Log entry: 1.4mL
